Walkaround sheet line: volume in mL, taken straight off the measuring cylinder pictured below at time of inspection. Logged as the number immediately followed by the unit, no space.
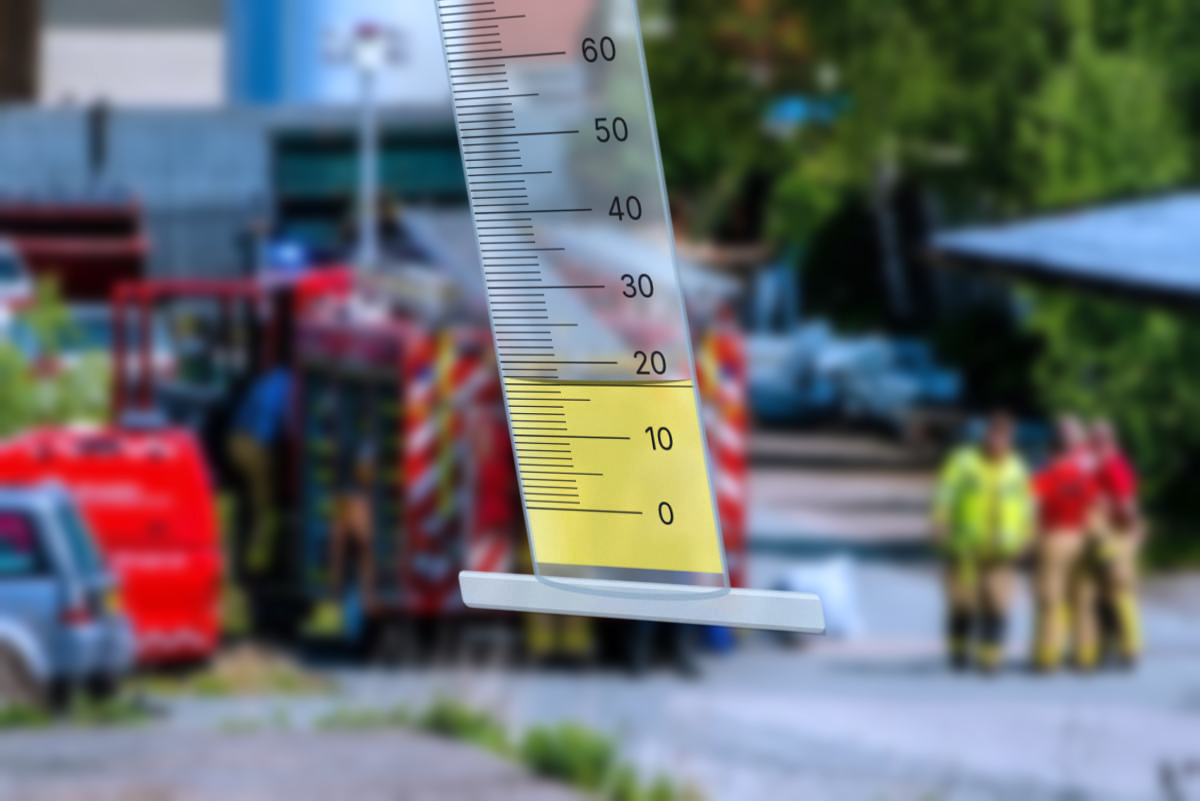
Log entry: 17mL
